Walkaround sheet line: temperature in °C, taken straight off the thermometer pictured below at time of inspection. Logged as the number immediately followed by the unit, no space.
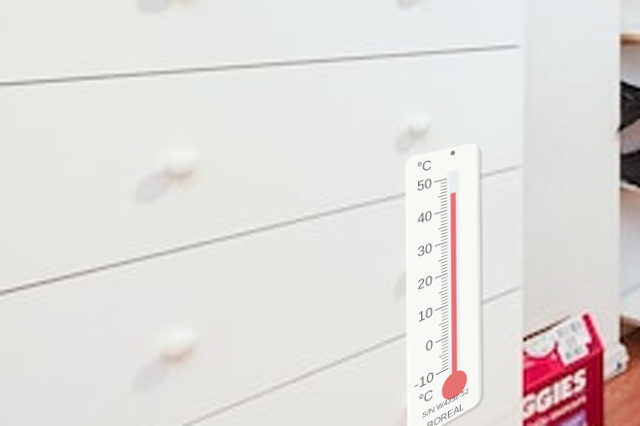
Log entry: 45°C
